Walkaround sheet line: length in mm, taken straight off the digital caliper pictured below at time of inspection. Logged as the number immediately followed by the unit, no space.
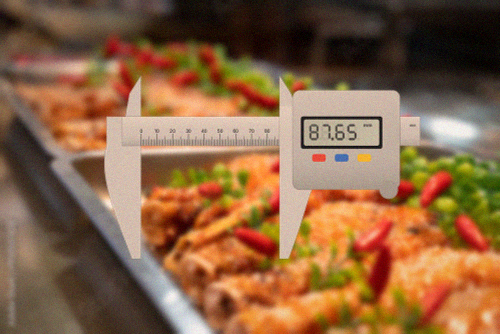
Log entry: 87.65mm
